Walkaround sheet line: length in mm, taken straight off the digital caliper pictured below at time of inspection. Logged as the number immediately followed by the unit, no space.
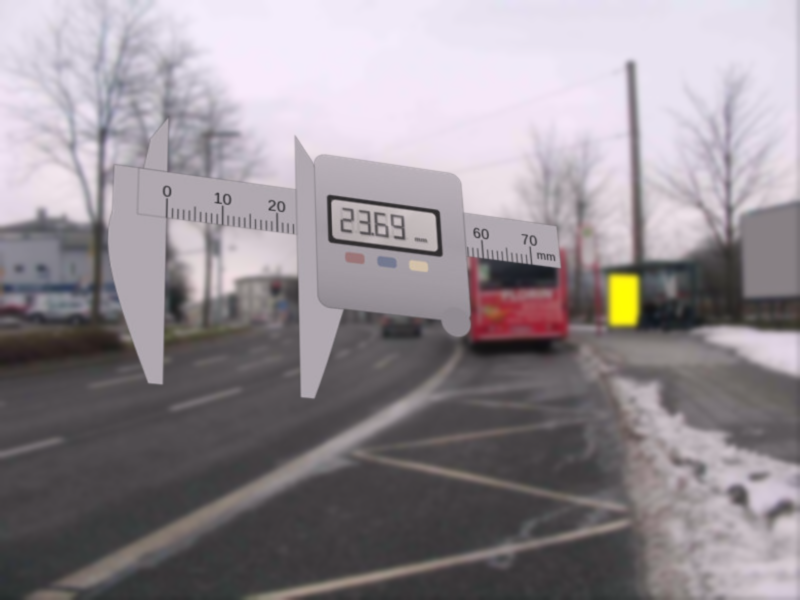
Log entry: 23.69mm
